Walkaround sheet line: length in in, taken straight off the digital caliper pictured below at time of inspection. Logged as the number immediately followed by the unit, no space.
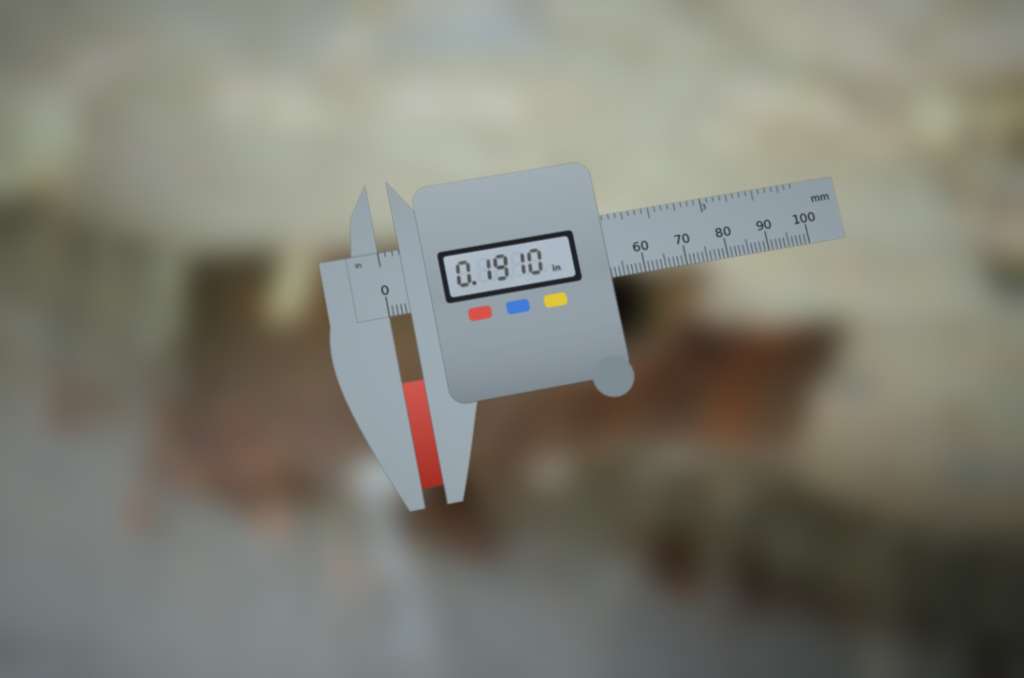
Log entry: 0.1910in
